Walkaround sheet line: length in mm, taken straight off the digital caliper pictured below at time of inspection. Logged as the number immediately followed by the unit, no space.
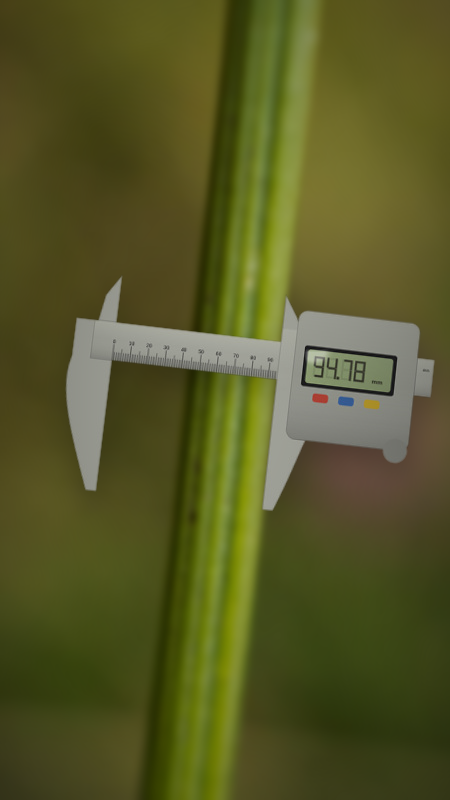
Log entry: 94.78mm
